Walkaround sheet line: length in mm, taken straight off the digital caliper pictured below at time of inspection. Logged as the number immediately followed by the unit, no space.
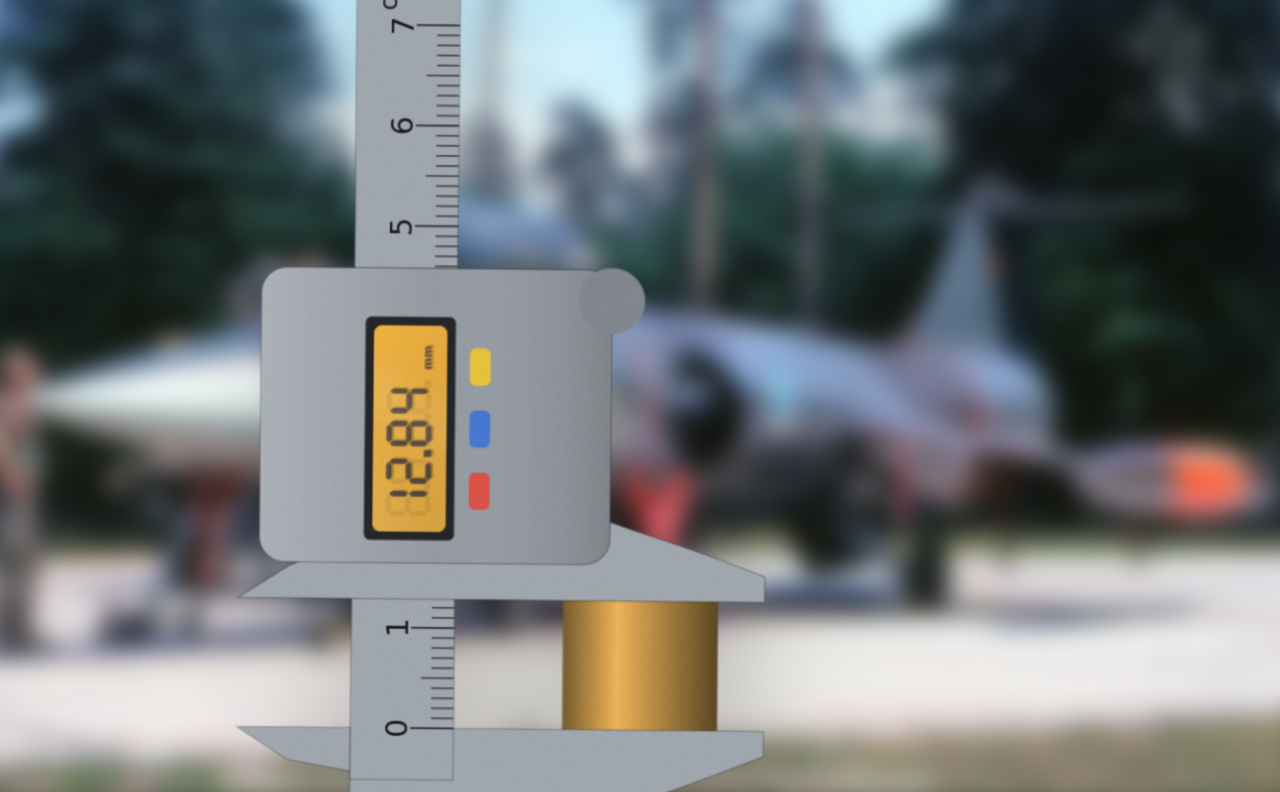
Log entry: 12.84mm
